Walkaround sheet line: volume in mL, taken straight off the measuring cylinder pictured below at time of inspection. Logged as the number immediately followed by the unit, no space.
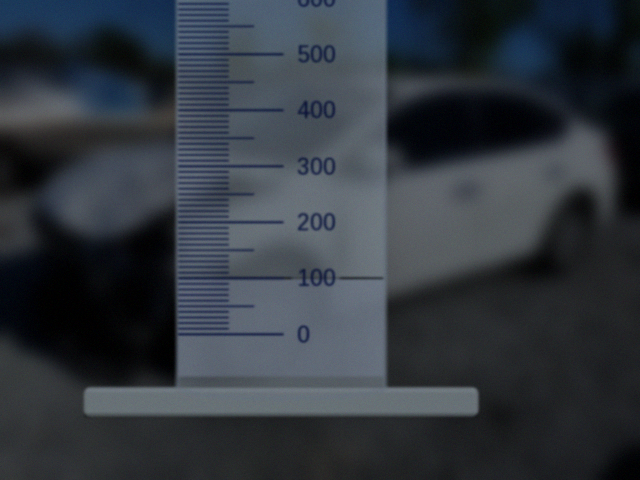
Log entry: 100mL
